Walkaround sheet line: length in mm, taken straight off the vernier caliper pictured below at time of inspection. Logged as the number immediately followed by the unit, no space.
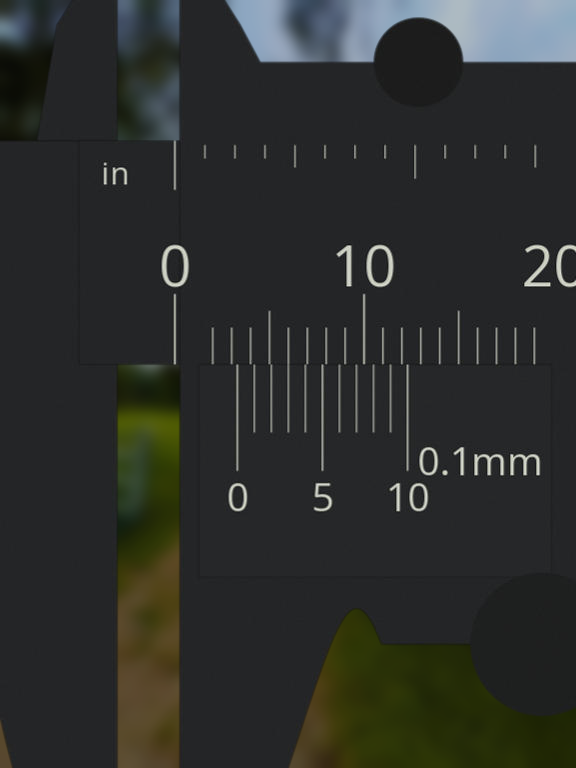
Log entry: 3.3mm
